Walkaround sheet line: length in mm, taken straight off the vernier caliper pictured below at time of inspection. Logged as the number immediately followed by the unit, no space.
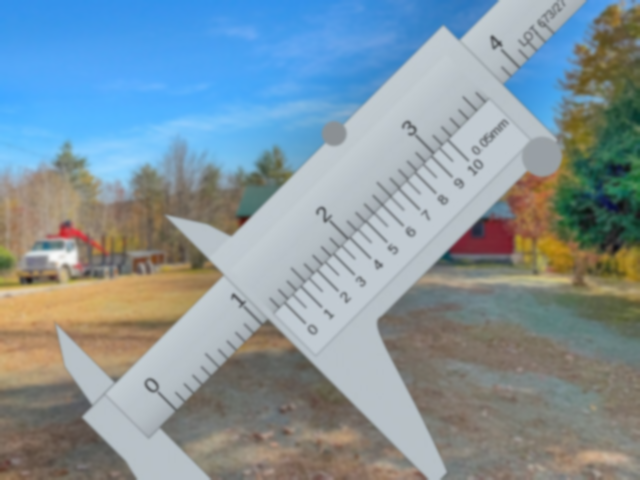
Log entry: 12.6mm
